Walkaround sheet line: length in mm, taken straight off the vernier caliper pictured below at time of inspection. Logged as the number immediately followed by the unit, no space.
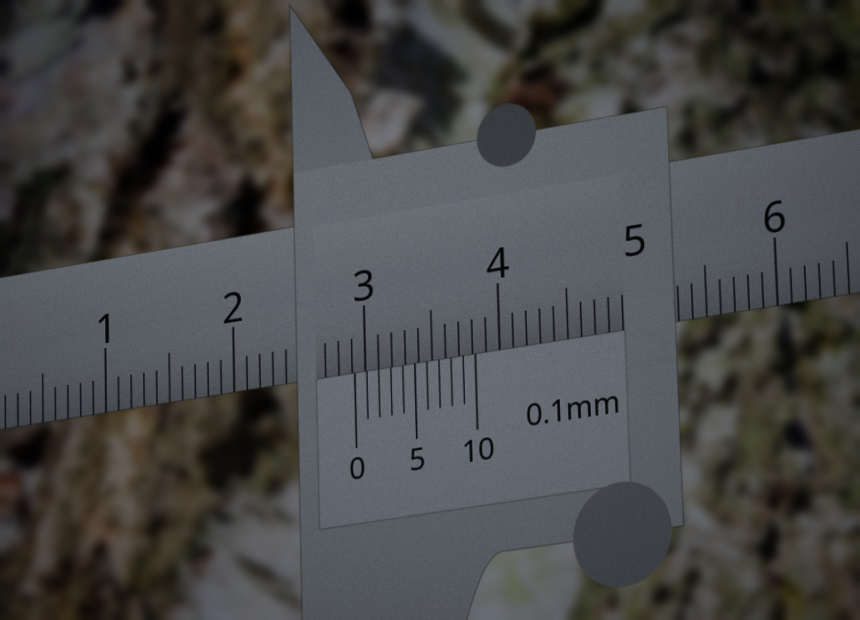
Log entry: 29.2mm
